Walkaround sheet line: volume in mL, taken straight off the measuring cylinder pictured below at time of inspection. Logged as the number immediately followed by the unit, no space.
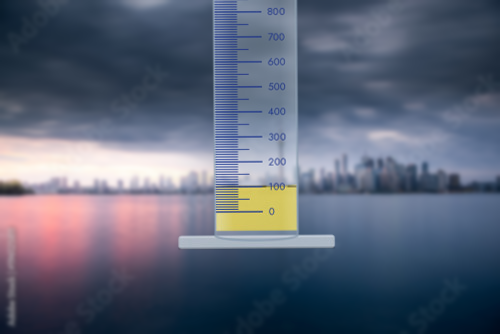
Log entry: 100mL
